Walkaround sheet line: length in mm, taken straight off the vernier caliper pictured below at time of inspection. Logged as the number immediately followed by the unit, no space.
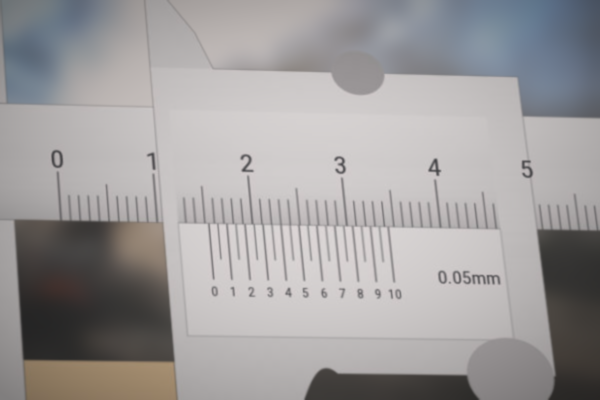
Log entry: 15.4mm
